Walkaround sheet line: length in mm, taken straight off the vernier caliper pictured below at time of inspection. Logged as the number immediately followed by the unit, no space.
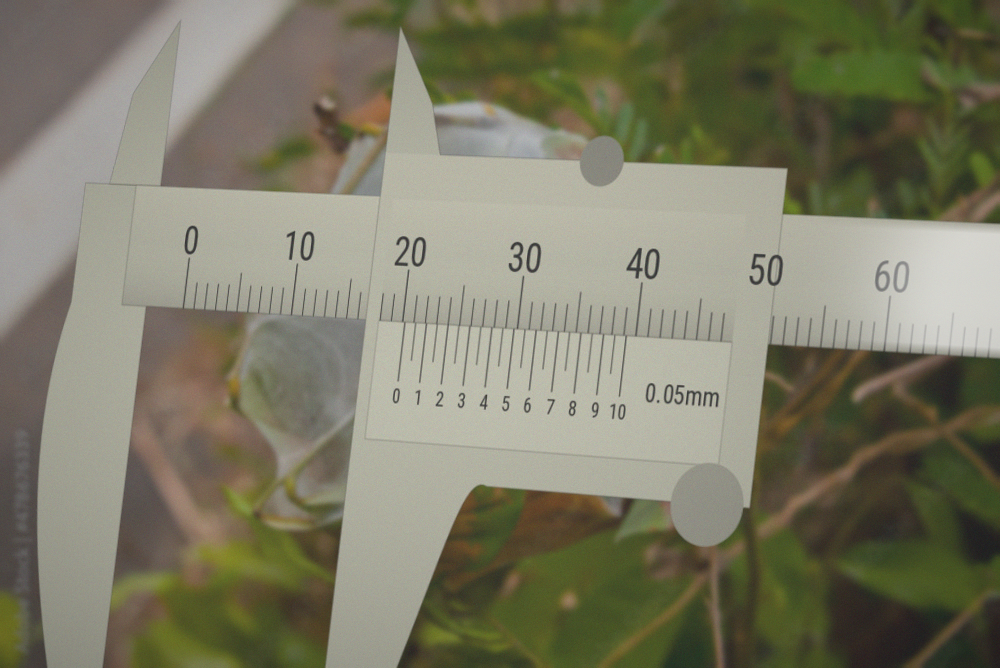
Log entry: 20.2mm
